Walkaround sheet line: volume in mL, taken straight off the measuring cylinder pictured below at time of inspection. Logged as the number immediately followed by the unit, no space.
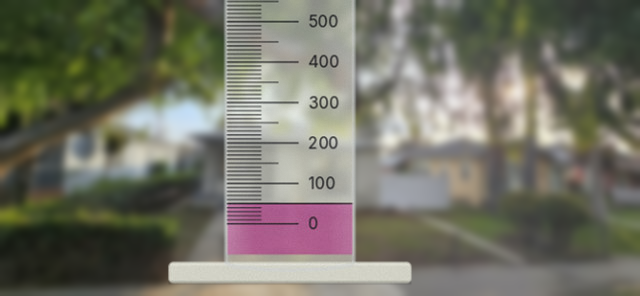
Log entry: 50mL
